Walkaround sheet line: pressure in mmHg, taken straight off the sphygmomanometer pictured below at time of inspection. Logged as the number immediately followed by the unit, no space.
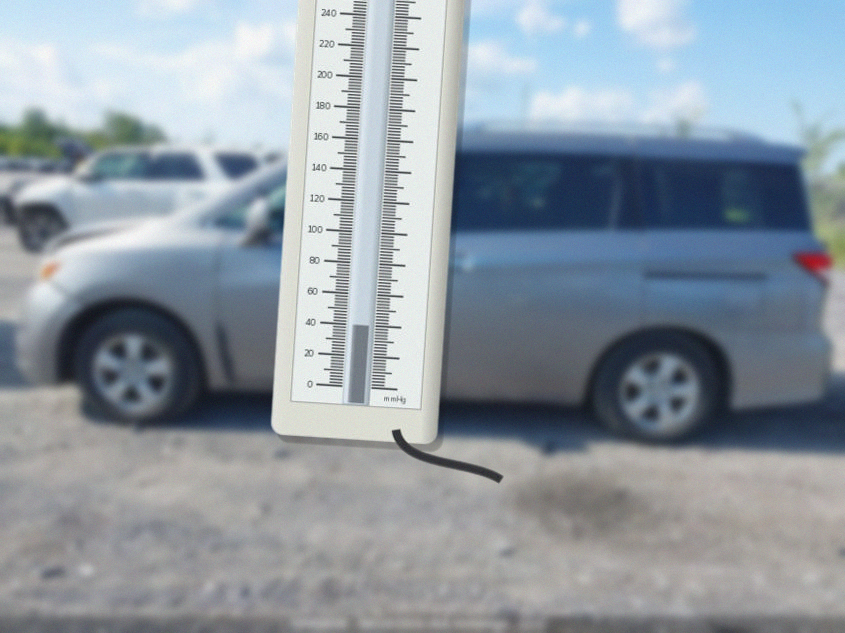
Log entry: 40mmHg
